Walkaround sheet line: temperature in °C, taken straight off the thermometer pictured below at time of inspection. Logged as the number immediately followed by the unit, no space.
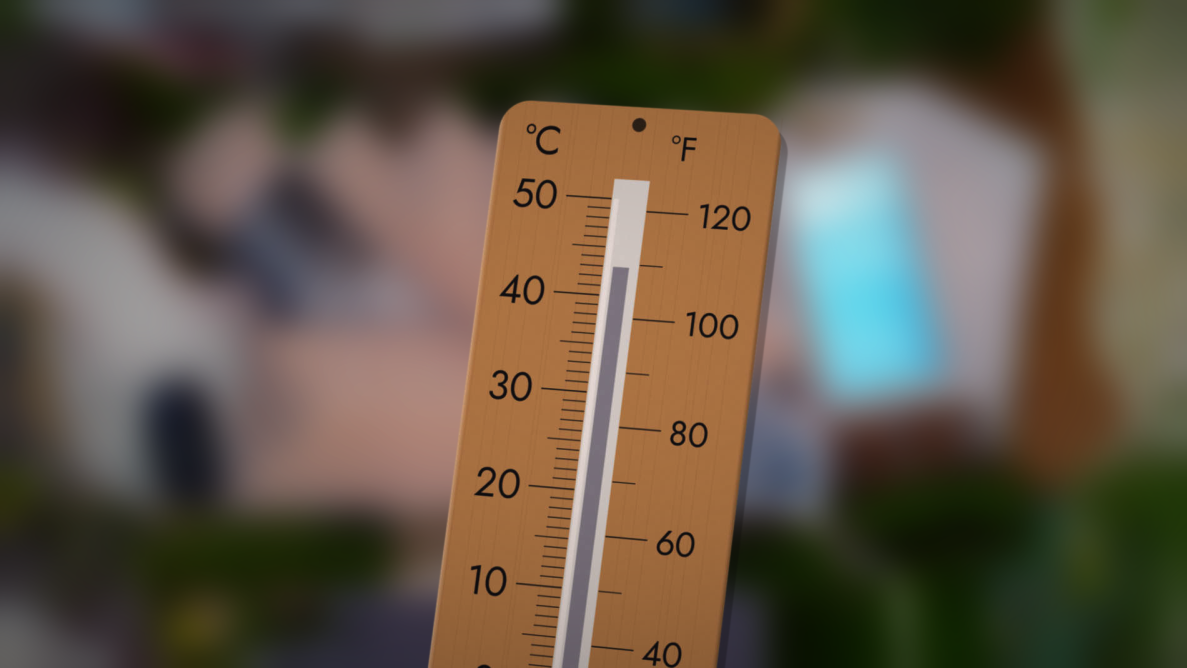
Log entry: 43°C
